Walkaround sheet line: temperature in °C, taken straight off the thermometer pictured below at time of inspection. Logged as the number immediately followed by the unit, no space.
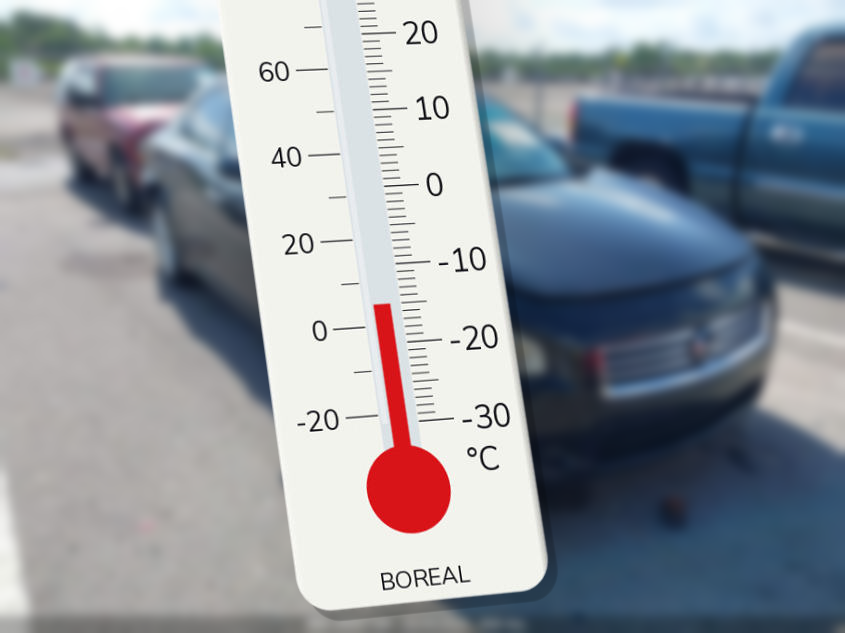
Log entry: -15°C
